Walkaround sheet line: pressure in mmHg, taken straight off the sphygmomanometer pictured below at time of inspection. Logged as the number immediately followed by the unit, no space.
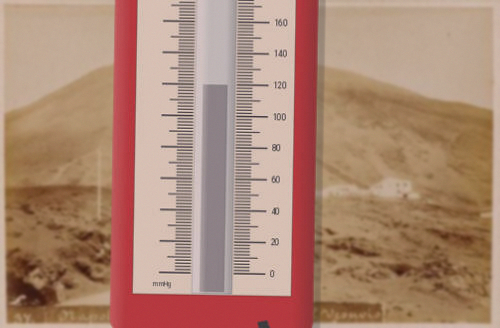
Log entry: 120mmHg
